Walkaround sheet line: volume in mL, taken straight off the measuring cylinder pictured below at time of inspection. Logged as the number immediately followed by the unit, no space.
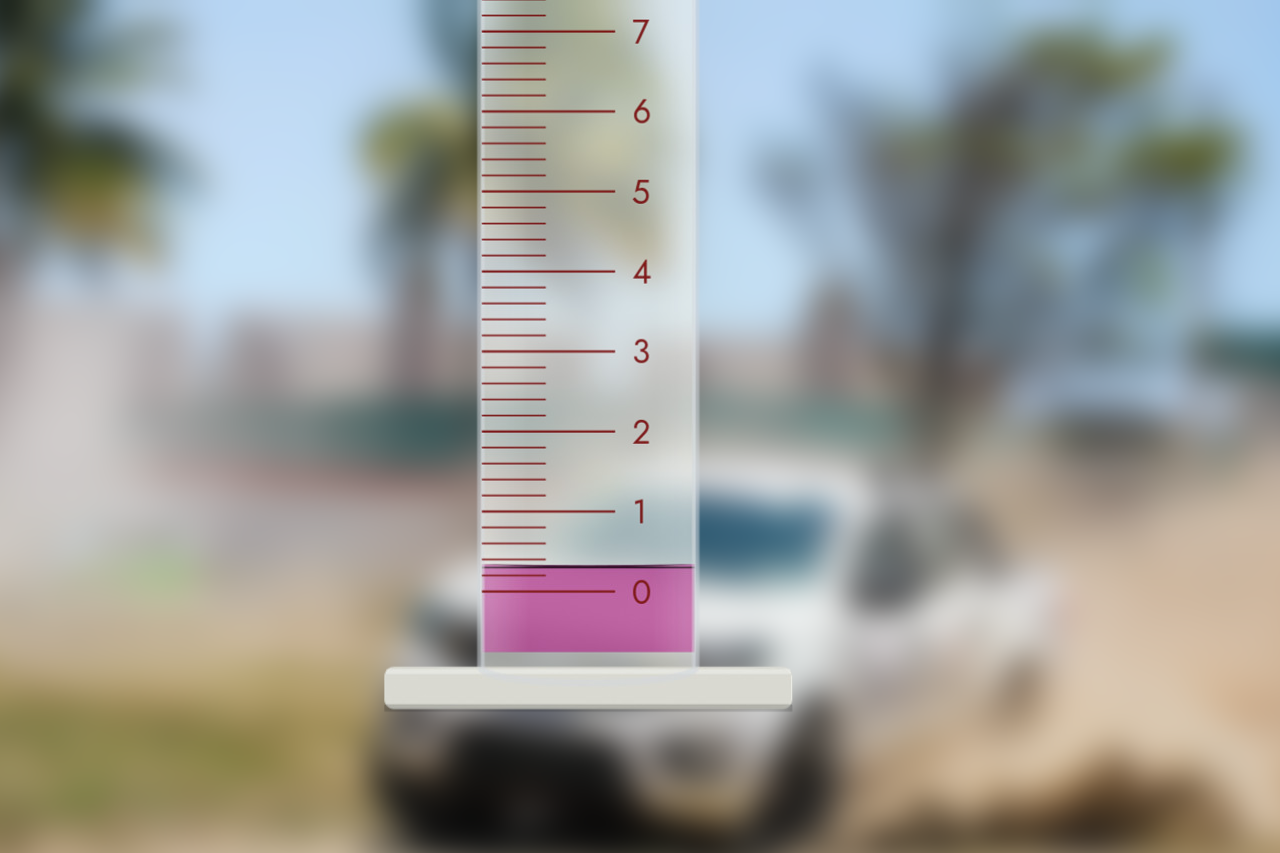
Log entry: 0.3mL
